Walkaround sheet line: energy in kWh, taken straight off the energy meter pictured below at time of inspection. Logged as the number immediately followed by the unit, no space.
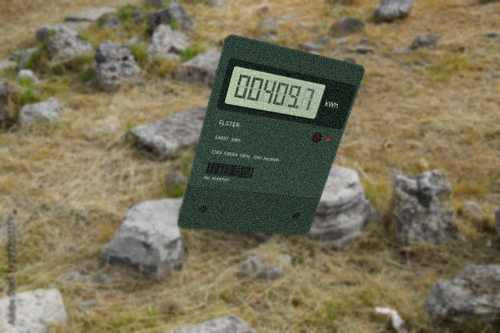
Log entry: 409.7kWh
